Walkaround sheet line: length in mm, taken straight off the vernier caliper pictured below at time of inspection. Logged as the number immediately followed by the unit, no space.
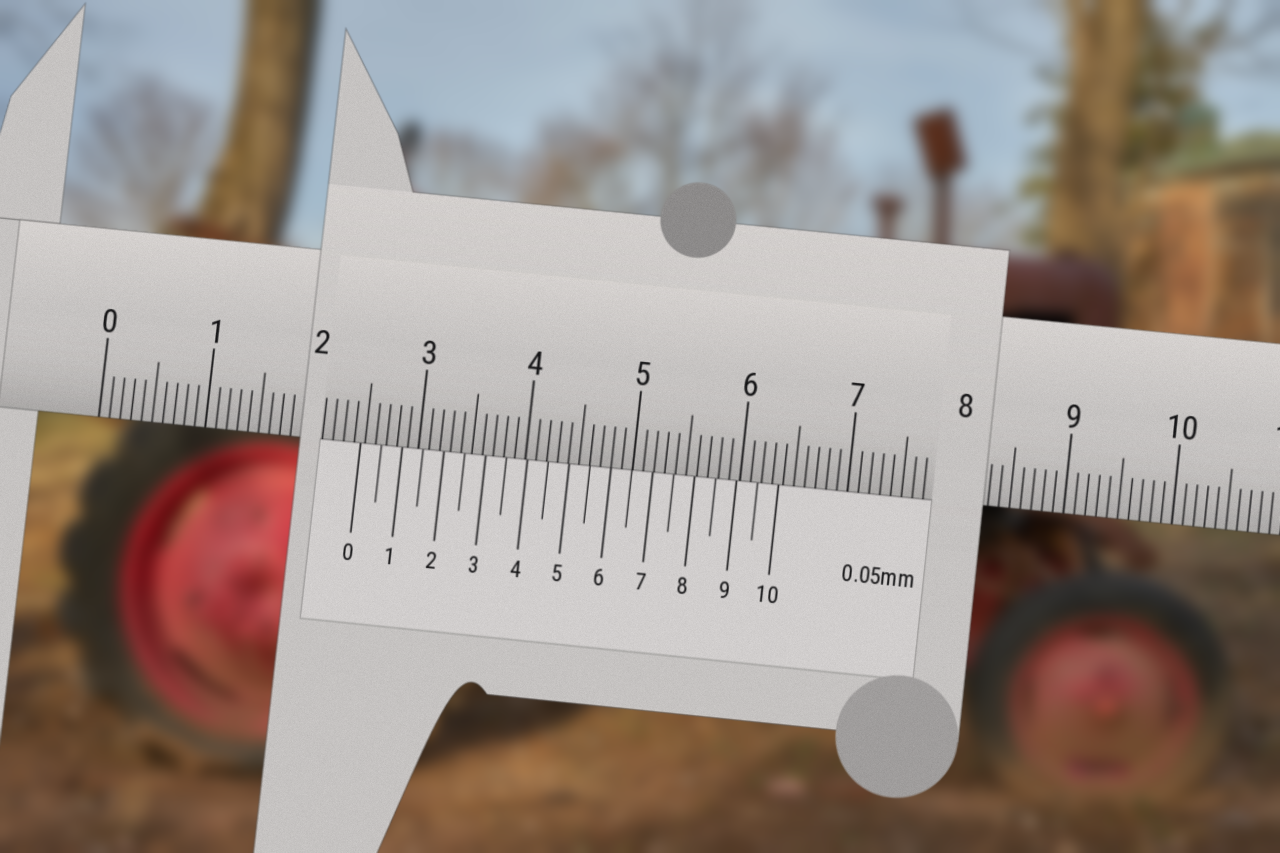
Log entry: 24.6mm
